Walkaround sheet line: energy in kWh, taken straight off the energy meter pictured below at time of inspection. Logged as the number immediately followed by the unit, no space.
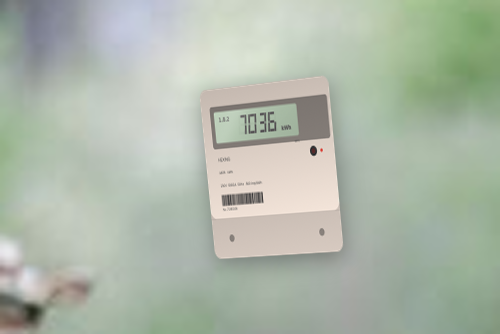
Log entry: 7036kWh
